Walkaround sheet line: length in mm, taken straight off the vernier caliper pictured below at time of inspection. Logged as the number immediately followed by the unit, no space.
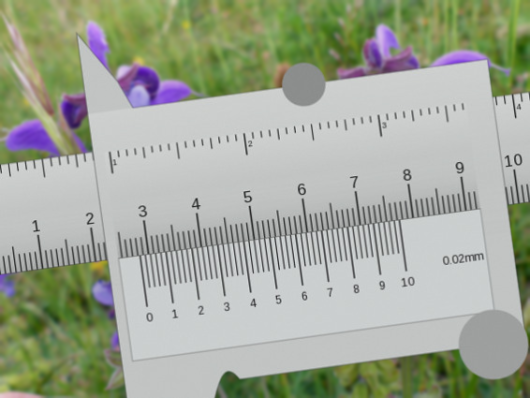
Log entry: 28.4mm
